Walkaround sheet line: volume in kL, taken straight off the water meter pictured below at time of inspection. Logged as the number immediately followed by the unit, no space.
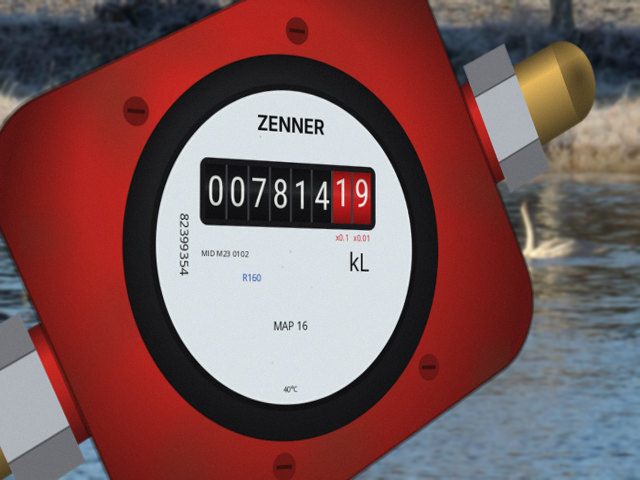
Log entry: 7814.19kL
